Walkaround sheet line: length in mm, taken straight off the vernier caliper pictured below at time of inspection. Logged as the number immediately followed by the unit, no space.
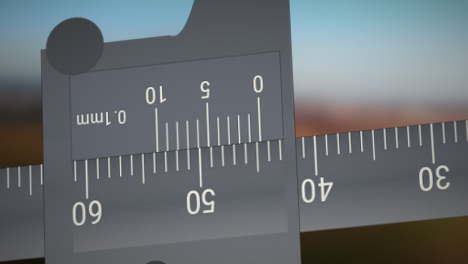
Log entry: 44.7mm
